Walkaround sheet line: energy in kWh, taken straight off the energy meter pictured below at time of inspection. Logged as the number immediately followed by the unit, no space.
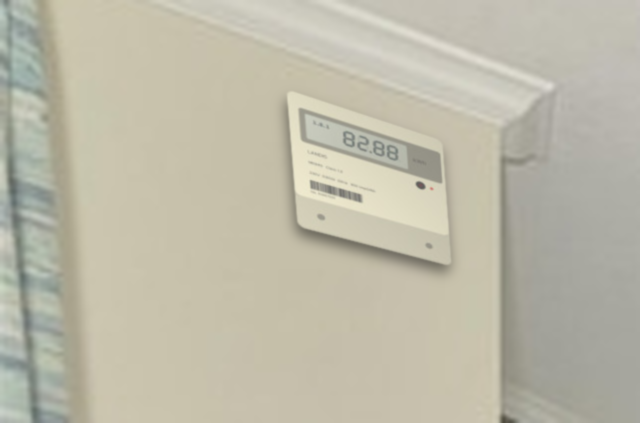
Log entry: 82.88kWh
